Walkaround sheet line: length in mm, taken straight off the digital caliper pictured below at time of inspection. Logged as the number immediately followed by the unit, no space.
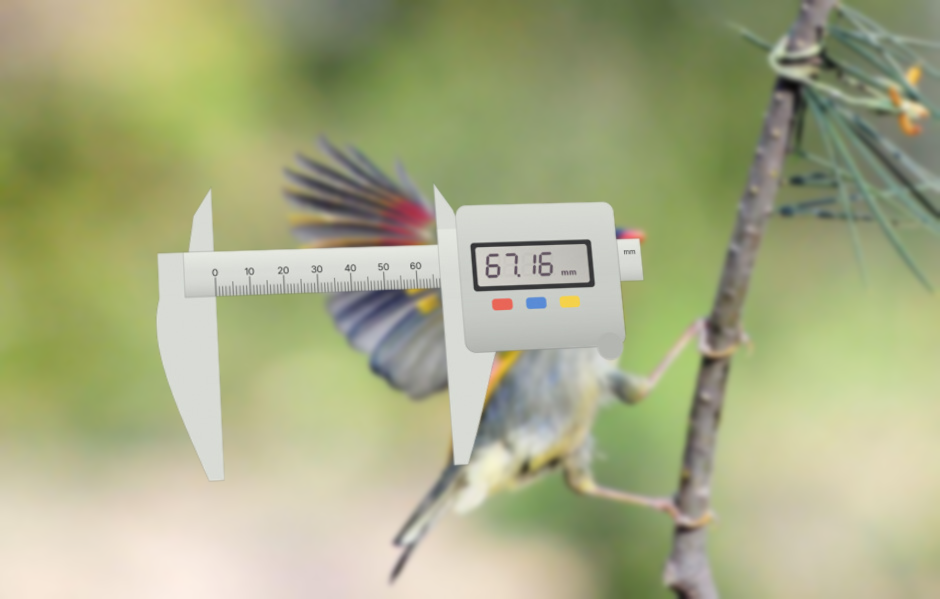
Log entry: 67.16mm
